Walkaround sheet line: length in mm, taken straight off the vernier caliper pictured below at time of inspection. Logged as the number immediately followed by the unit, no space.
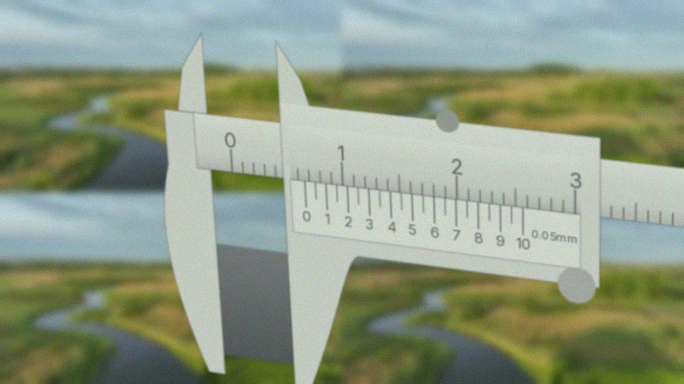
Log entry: 6.6mm
